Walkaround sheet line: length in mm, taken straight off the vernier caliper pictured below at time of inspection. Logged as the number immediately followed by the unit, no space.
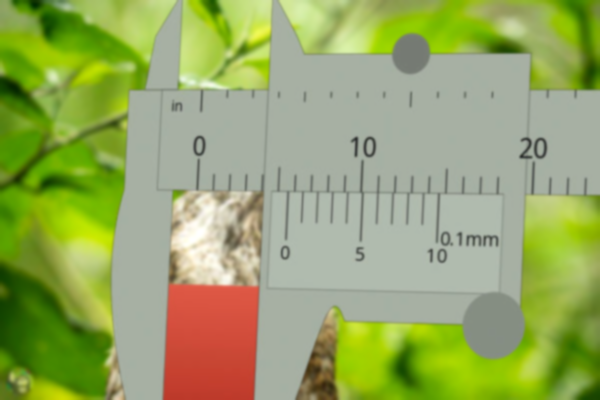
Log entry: 5.6mm
